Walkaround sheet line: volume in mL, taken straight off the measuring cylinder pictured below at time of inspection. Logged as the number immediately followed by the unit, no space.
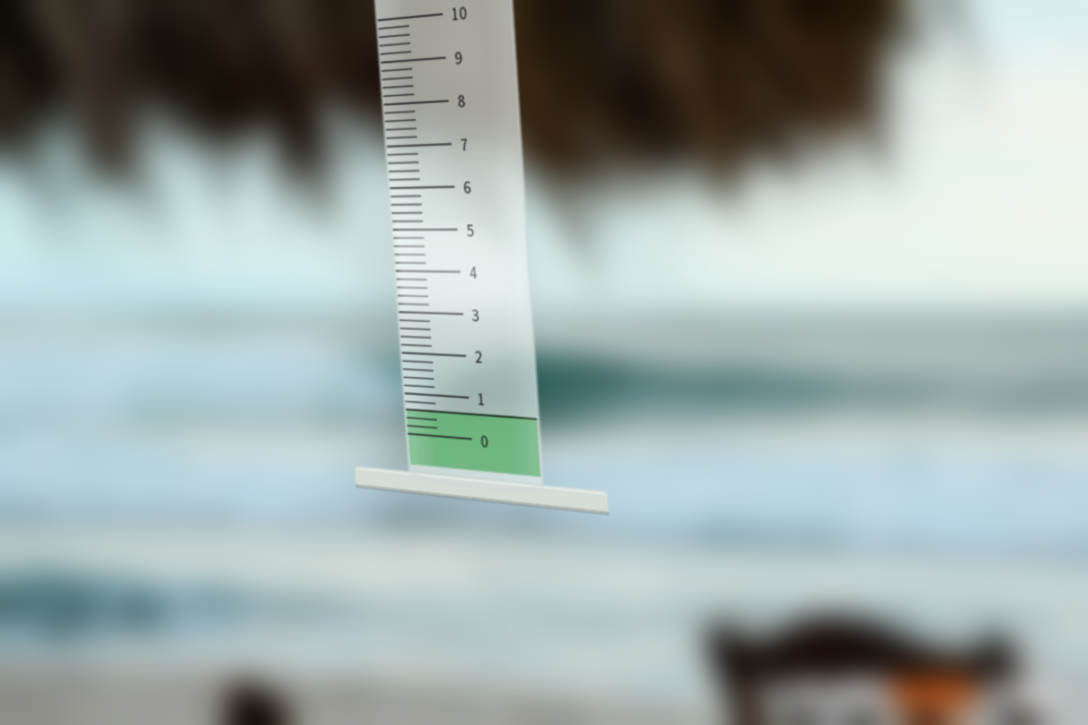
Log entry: 0.6mL
